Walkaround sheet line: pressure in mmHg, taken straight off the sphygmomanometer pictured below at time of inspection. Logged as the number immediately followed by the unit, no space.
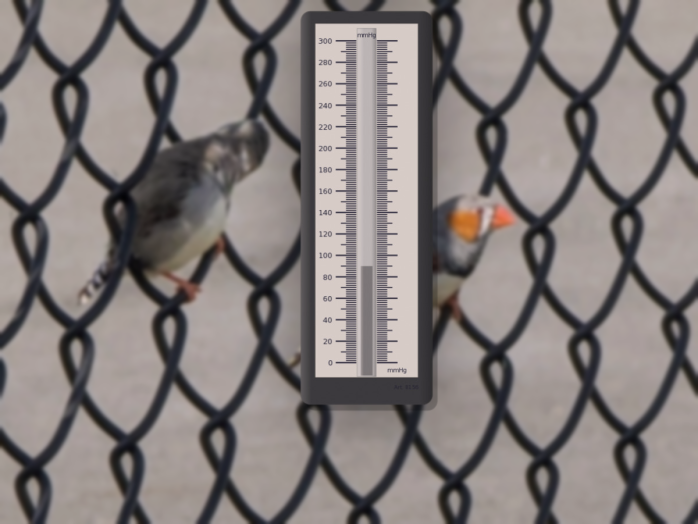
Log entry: 90mmHg
